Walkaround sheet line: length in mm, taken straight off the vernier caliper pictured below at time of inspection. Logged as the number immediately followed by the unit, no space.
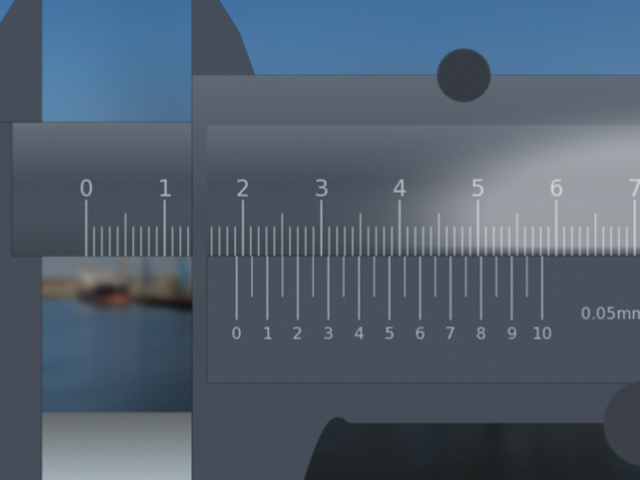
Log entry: 19.2mm
